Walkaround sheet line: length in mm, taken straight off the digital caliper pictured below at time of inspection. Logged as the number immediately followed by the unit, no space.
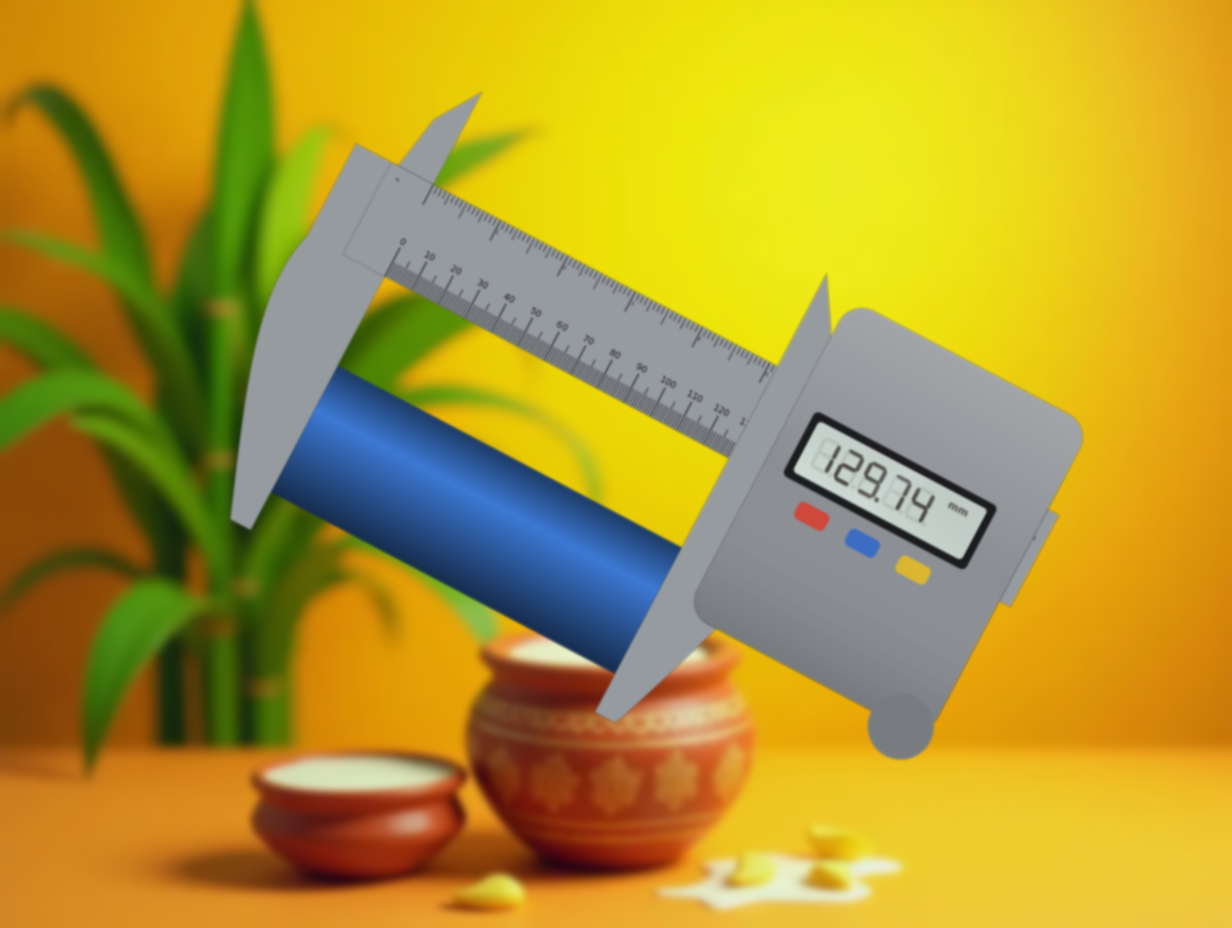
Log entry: 129.74mm
